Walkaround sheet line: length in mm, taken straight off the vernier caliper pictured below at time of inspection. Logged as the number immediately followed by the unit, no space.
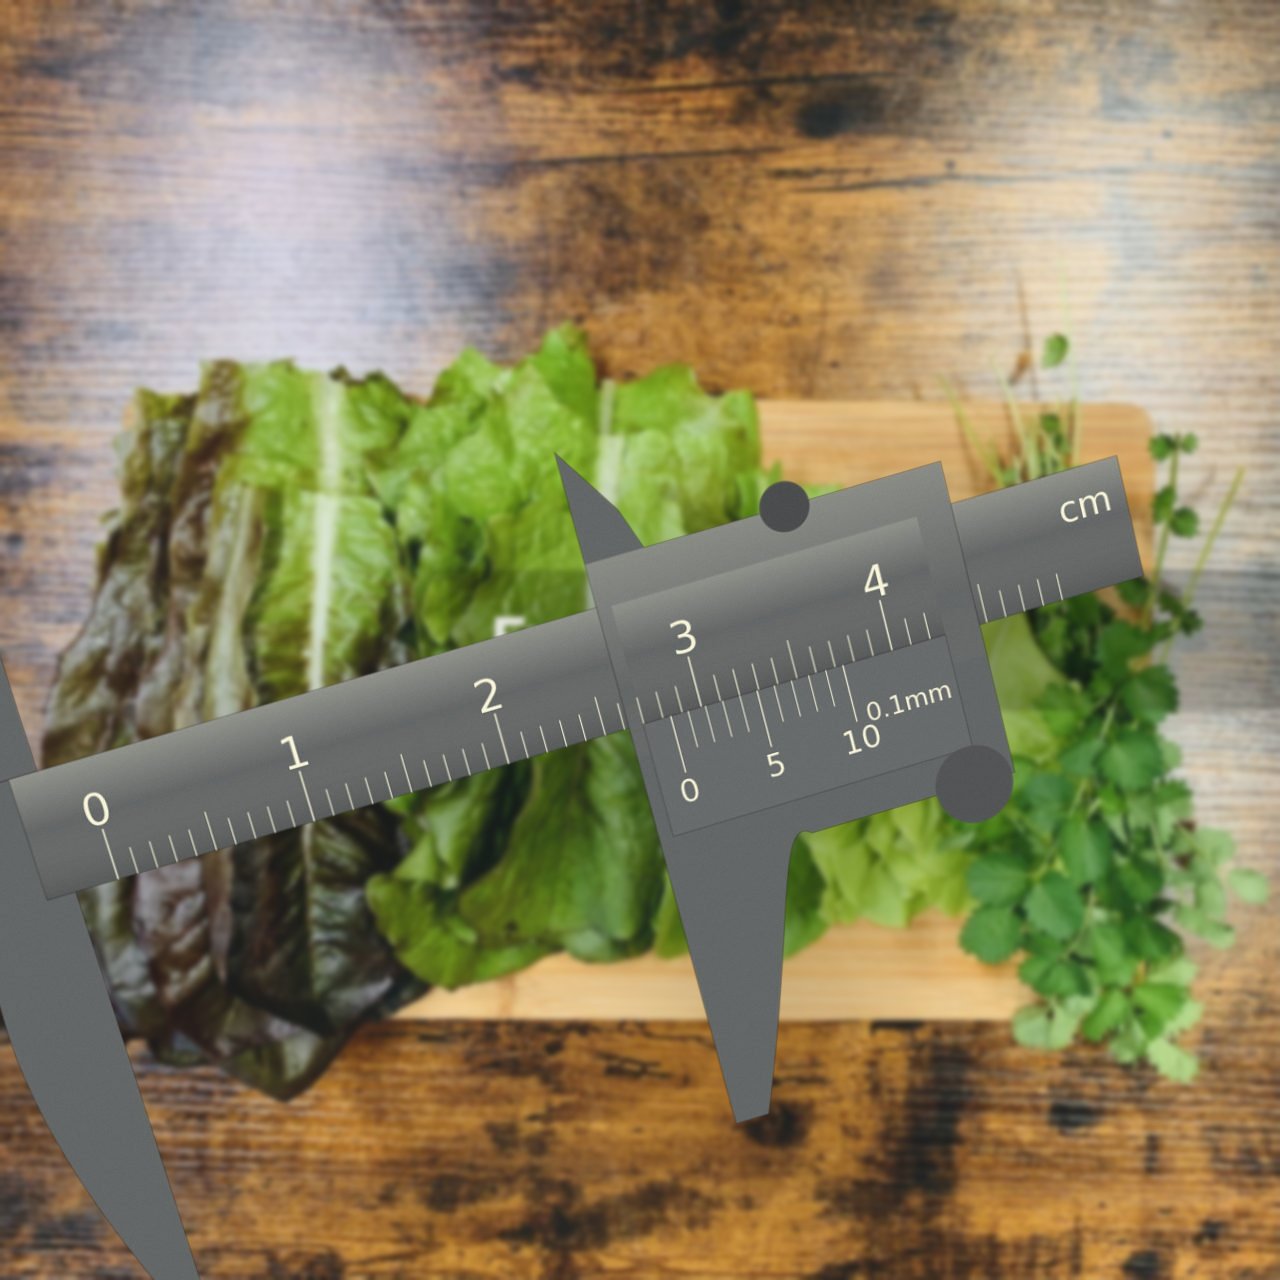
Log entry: 28.4mm
